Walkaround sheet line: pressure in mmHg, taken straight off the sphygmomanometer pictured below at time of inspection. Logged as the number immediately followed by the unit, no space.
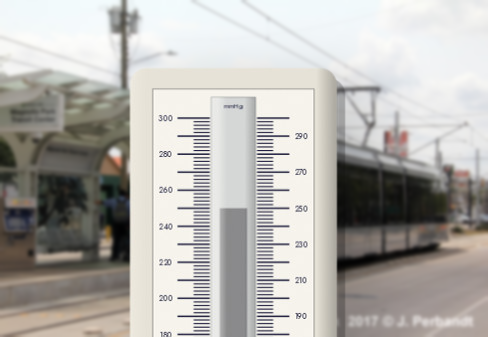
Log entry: 250mmHg
